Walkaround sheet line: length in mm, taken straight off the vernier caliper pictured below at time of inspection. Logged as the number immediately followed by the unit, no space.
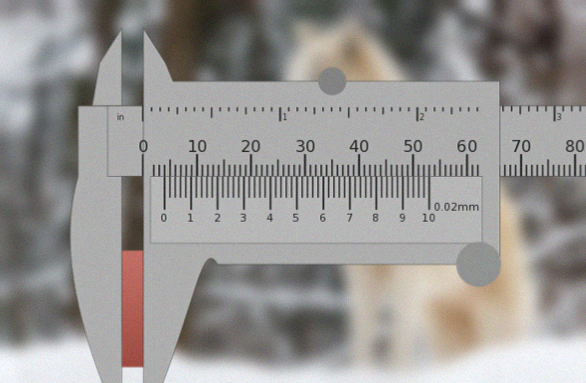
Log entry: 4.0mm
